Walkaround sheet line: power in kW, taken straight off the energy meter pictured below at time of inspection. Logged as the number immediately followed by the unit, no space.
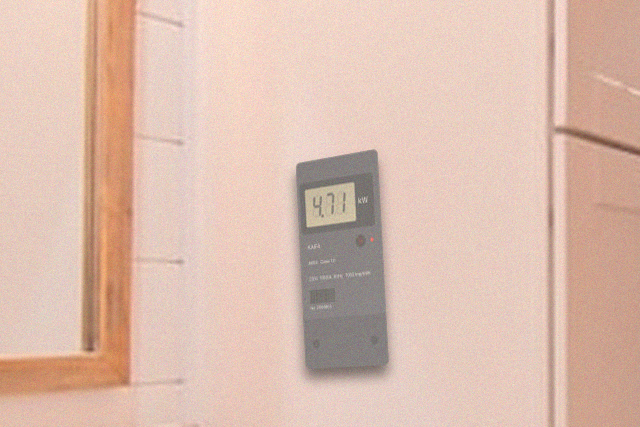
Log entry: 4.71kW
